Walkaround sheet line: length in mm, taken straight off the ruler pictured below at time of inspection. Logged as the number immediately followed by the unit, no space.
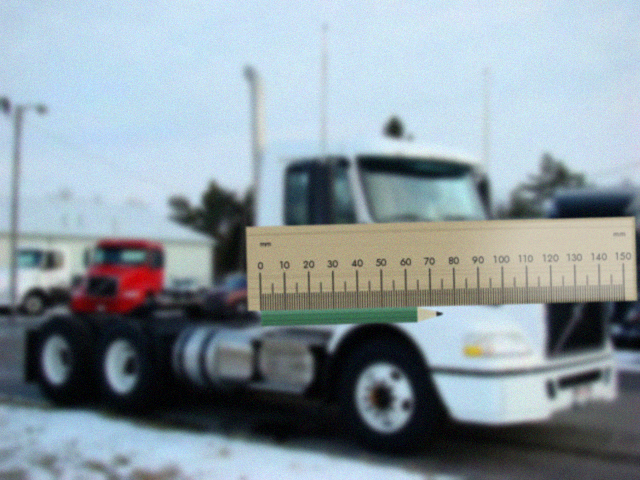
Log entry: 75mm
